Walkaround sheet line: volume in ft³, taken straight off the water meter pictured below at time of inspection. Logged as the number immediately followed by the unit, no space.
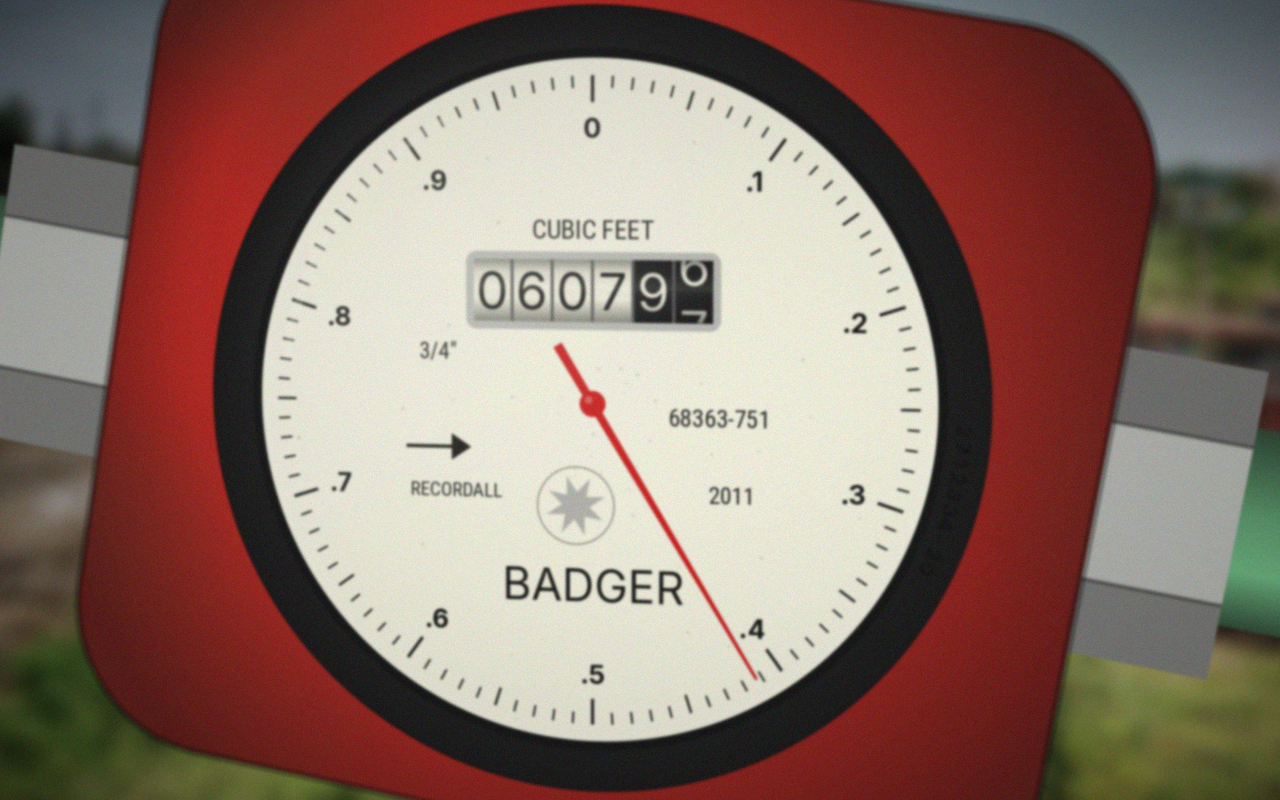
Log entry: 60796.41ft³
